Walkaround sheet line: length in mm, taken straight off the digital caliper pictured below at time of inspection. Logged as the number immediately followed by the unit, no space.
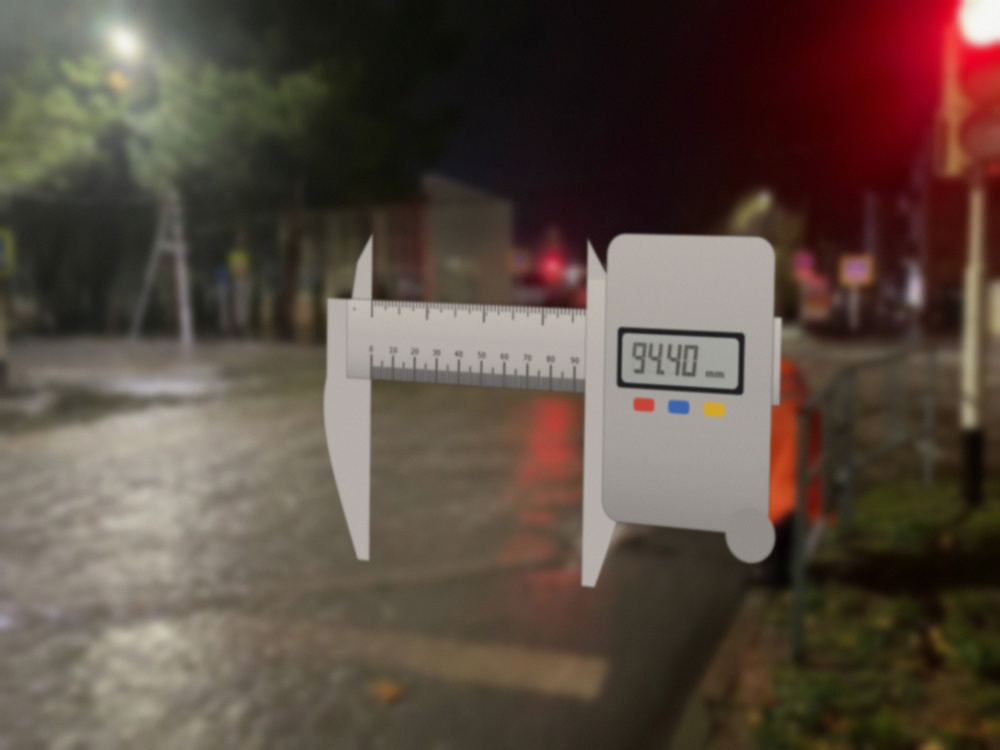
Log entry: 94.40mm
